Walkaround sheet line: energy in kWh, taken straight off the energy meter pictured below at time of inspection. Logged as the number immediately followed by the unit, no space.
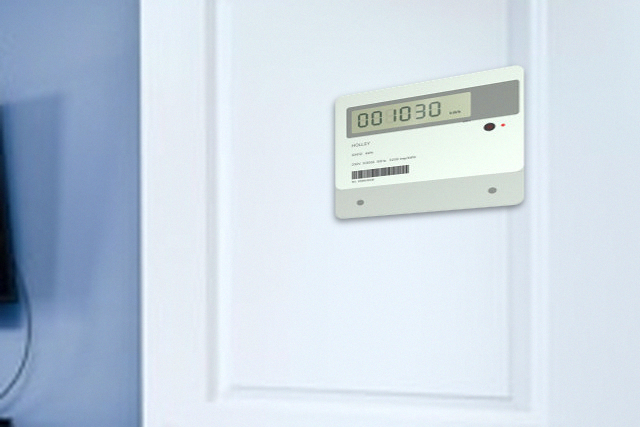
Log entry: 1030kWh
